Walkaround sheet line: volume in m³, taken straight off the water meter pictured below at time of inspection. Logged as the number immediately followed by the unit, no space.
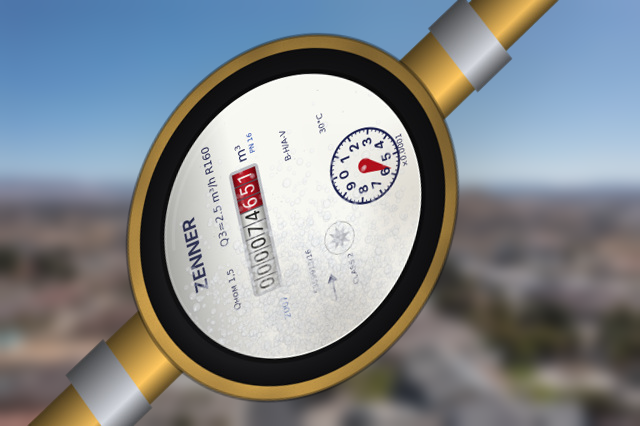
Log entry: 74.6515m³
